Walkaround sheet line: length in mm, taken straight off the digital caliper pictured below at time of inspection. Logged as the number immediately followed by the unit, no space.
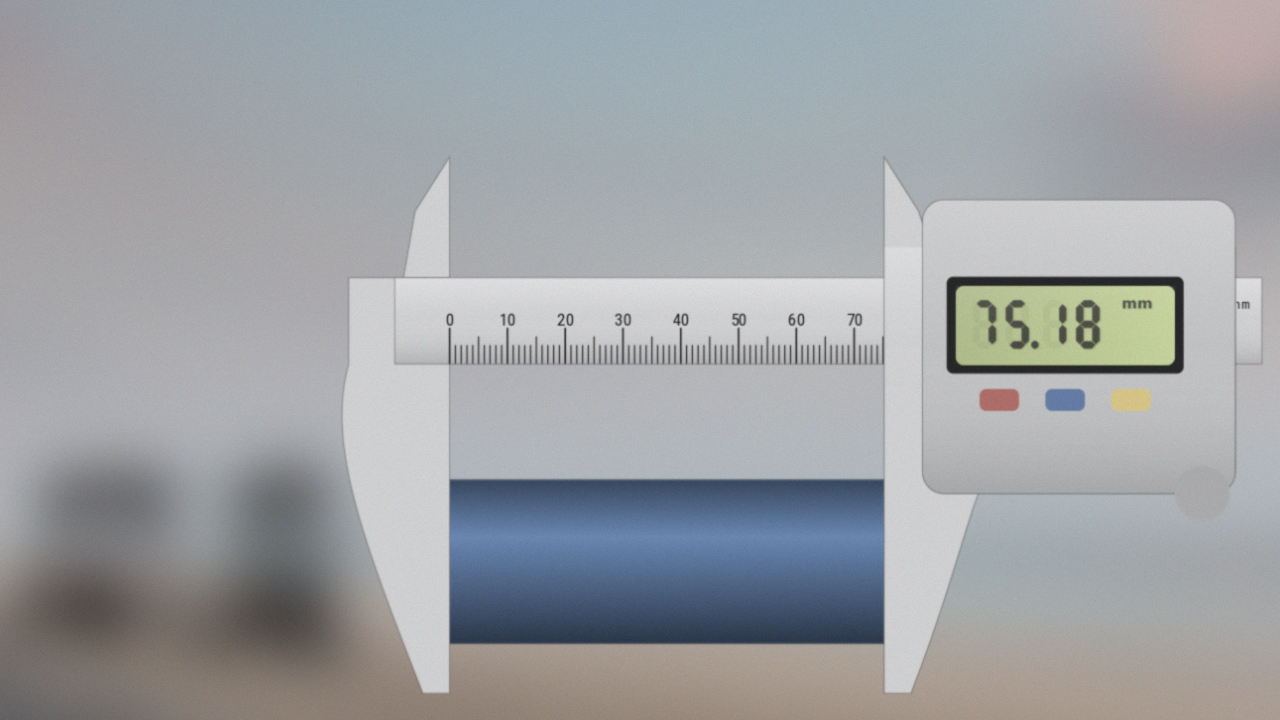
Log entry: 75.18mm
